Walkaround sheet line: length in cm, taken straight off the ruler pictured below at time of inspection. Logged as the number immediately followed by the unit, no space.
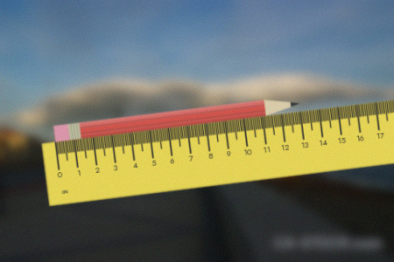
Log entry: 13cm
